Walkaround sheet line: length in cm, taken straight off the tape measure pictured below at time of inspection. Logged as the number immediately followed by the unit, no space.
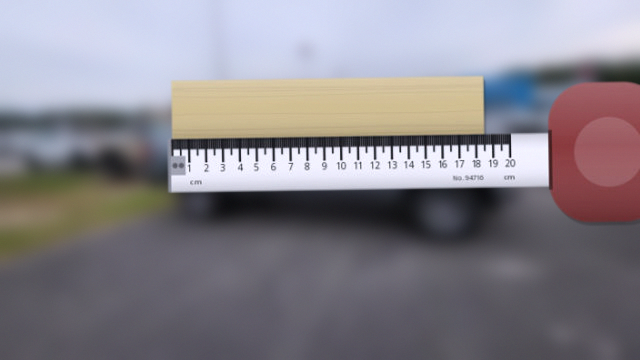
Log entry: 18.5cm
